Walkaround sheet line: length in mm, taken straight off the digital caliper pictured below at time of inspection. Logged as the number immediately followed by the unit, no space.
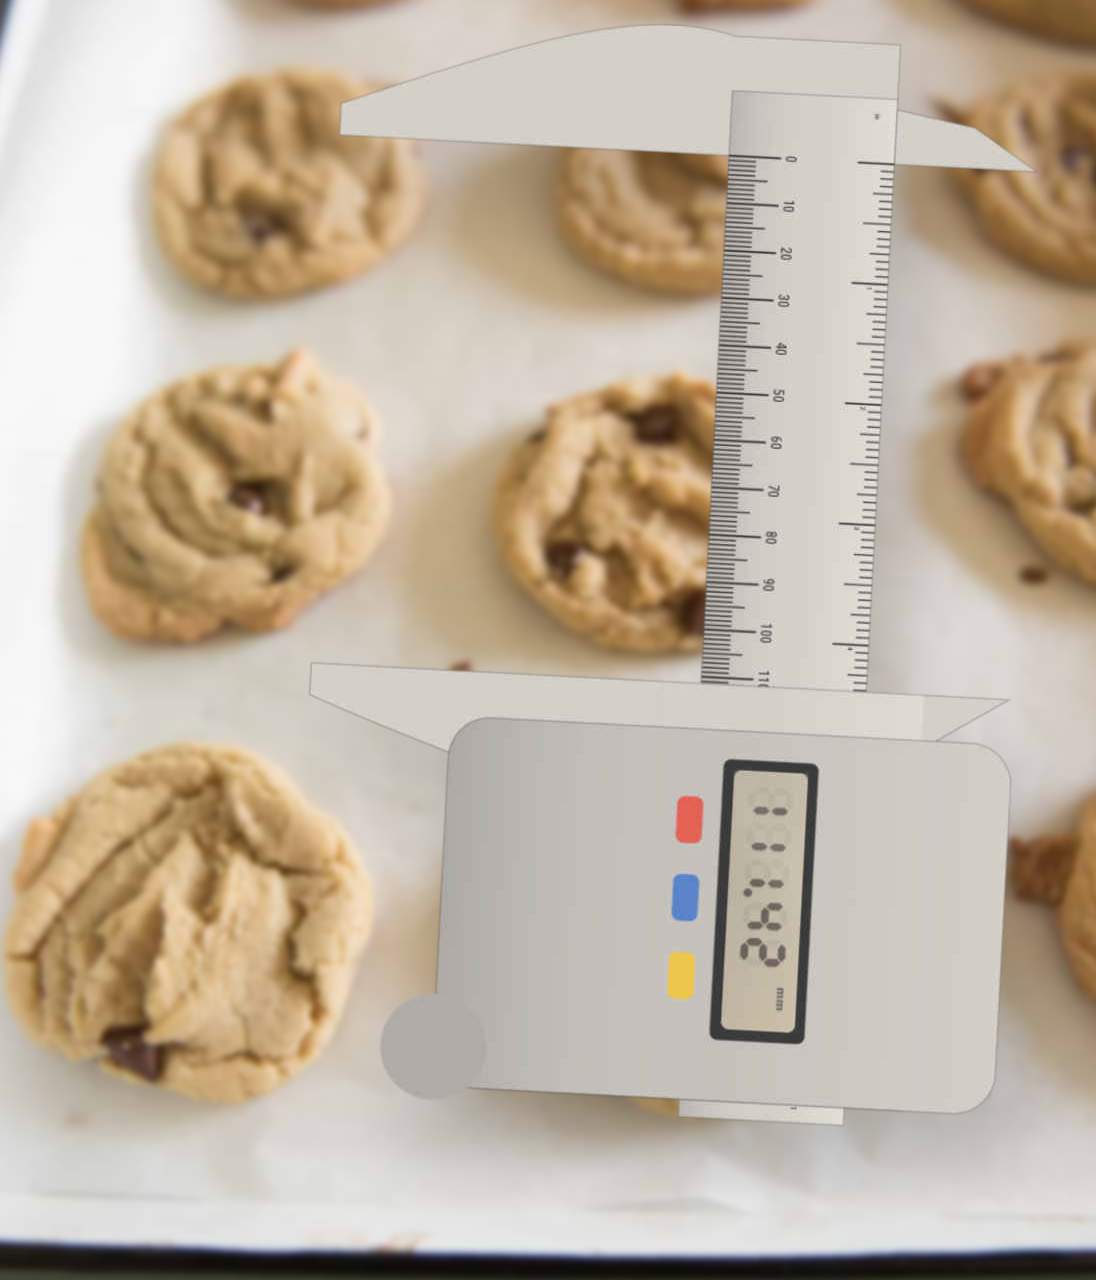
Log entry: 111.42mm
